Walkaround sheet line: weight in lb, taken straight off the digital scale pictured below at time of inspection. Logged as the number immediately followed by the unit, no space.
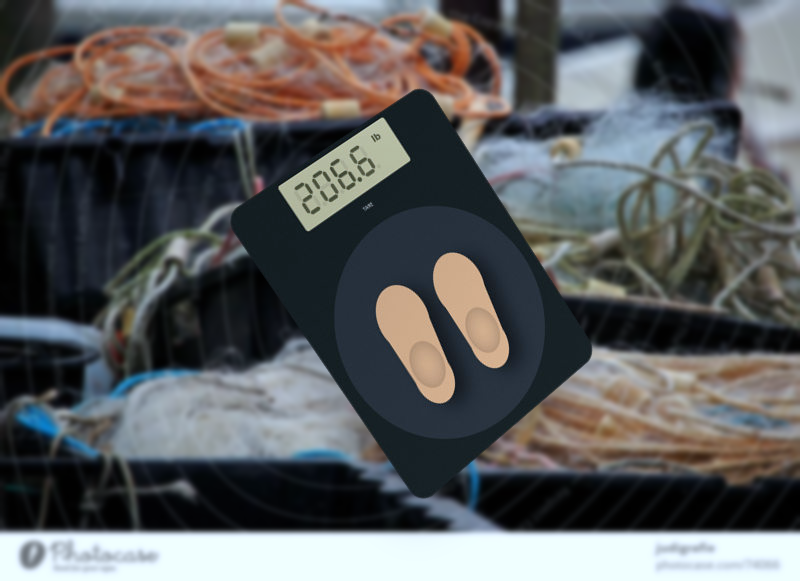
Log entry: 206.6lb
